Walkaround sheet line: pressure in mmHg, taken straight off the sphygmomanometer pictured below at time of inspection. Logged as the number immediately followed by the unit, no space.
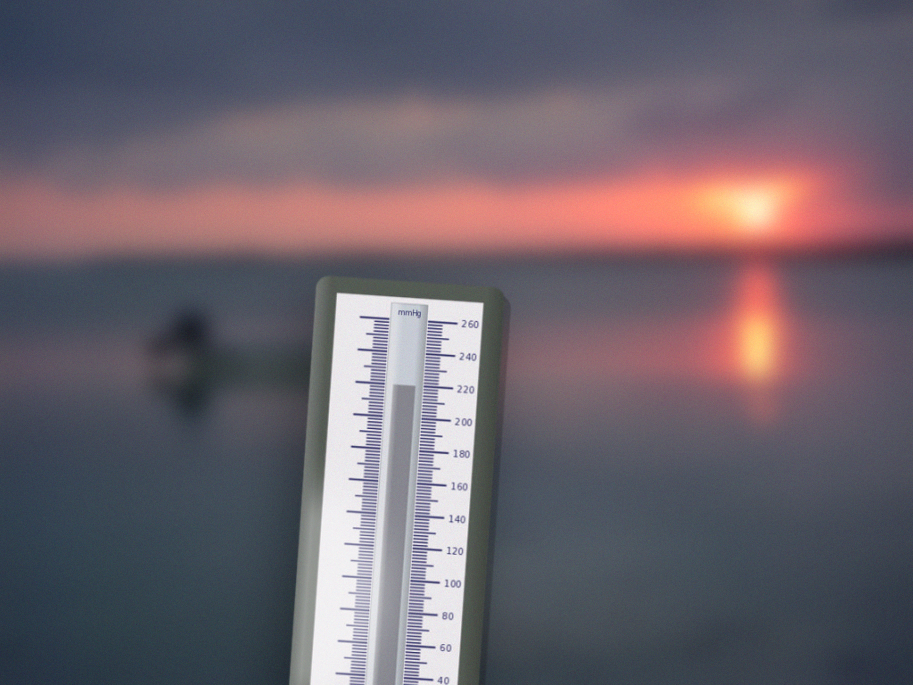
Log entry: 220mmHg
